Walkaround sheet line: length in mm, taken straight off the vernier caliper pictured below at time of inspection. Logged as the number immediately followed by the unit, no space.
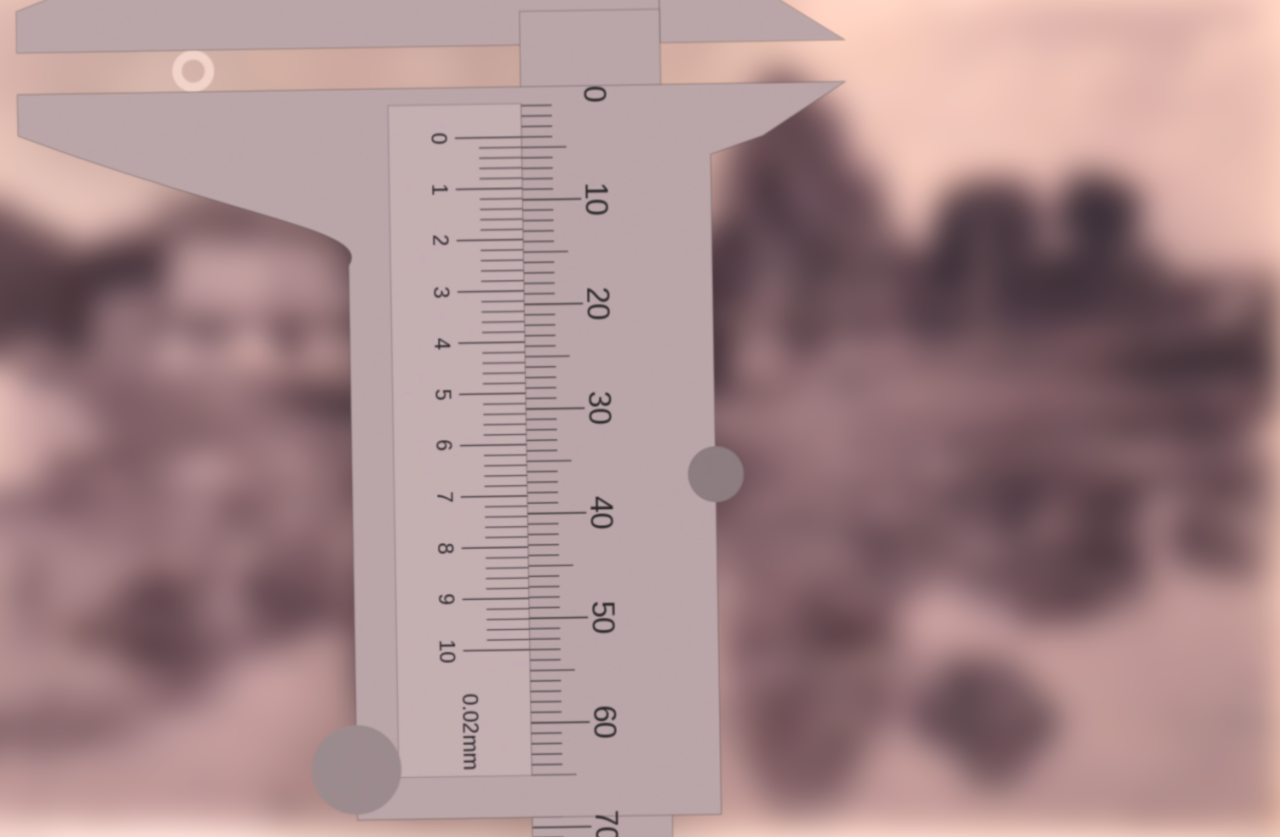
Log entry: 4.0mm
